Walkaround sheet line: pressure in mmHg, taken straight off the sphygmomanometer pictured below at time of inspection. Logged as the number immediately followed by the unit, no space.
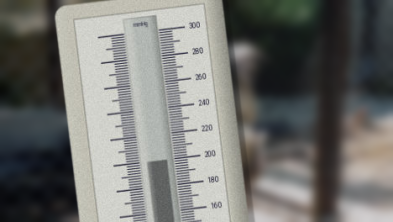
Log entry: 200mmHg
